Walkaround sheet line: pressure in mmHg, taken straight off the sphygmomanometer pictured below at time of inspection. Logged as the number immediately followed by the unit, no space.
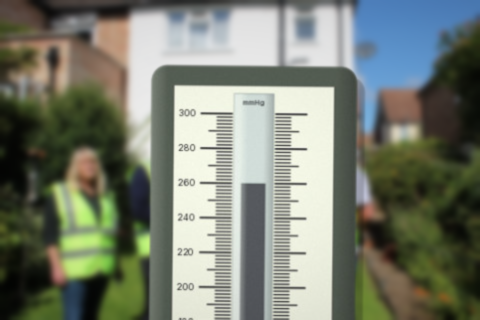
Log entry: 260mmHg
